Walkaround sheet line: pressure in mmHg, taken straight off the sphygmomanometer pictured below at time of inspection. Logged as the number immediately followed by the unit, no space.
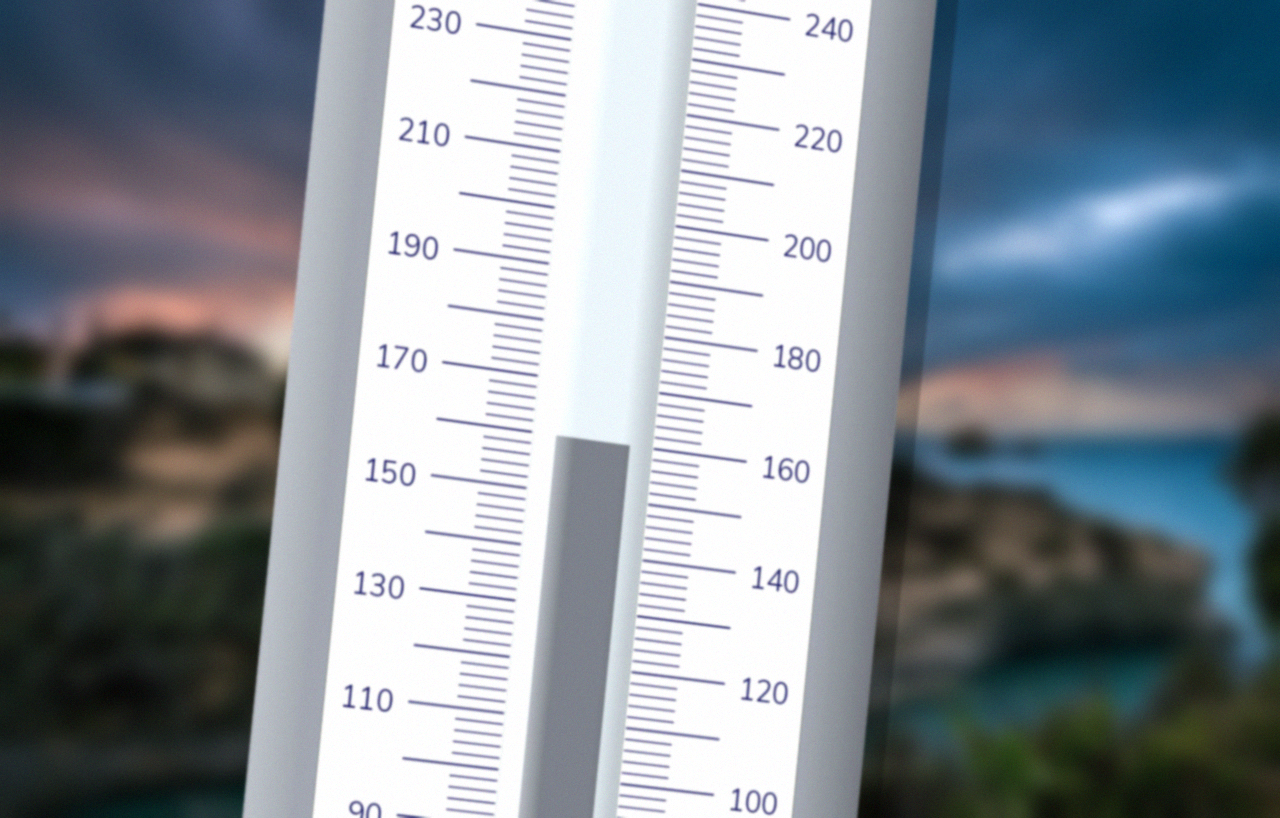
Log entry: 160mmHg
